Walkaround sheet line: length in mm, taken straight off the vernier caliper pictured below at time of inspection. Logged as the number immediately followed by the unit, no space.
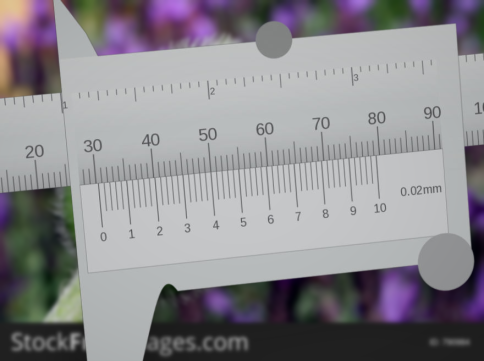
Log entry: 30.4mm
